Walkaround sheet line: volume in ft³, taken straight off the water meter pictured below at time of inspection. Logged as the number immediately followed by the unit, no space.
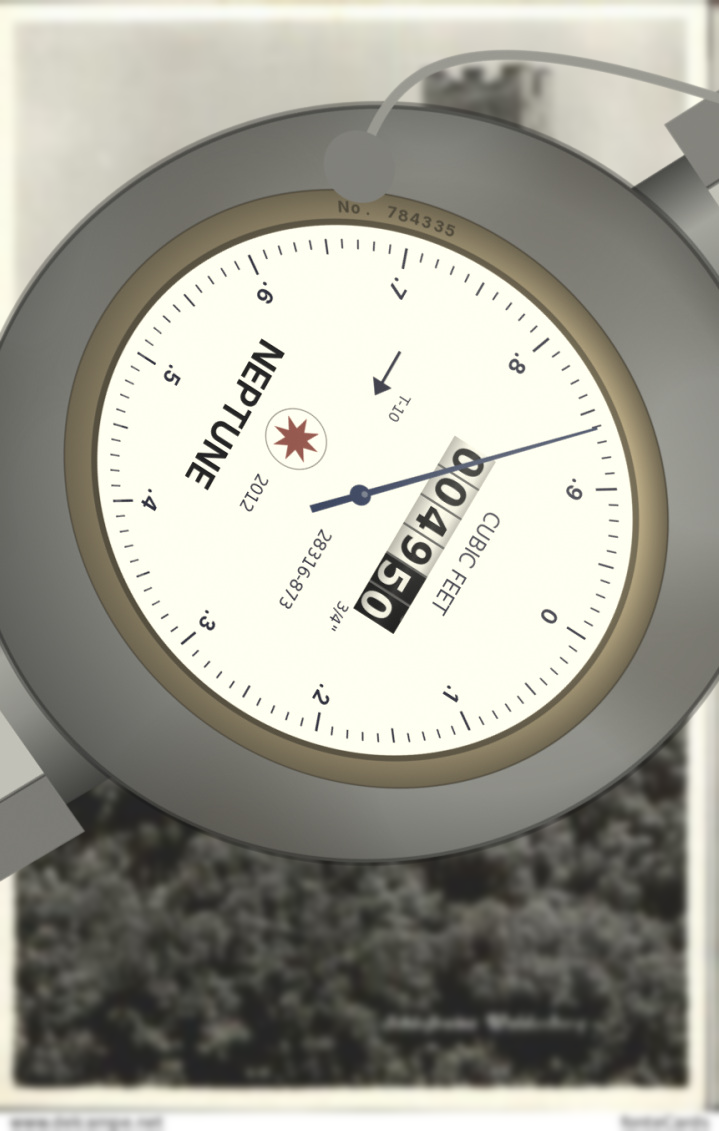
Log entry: 4949.86ft³
